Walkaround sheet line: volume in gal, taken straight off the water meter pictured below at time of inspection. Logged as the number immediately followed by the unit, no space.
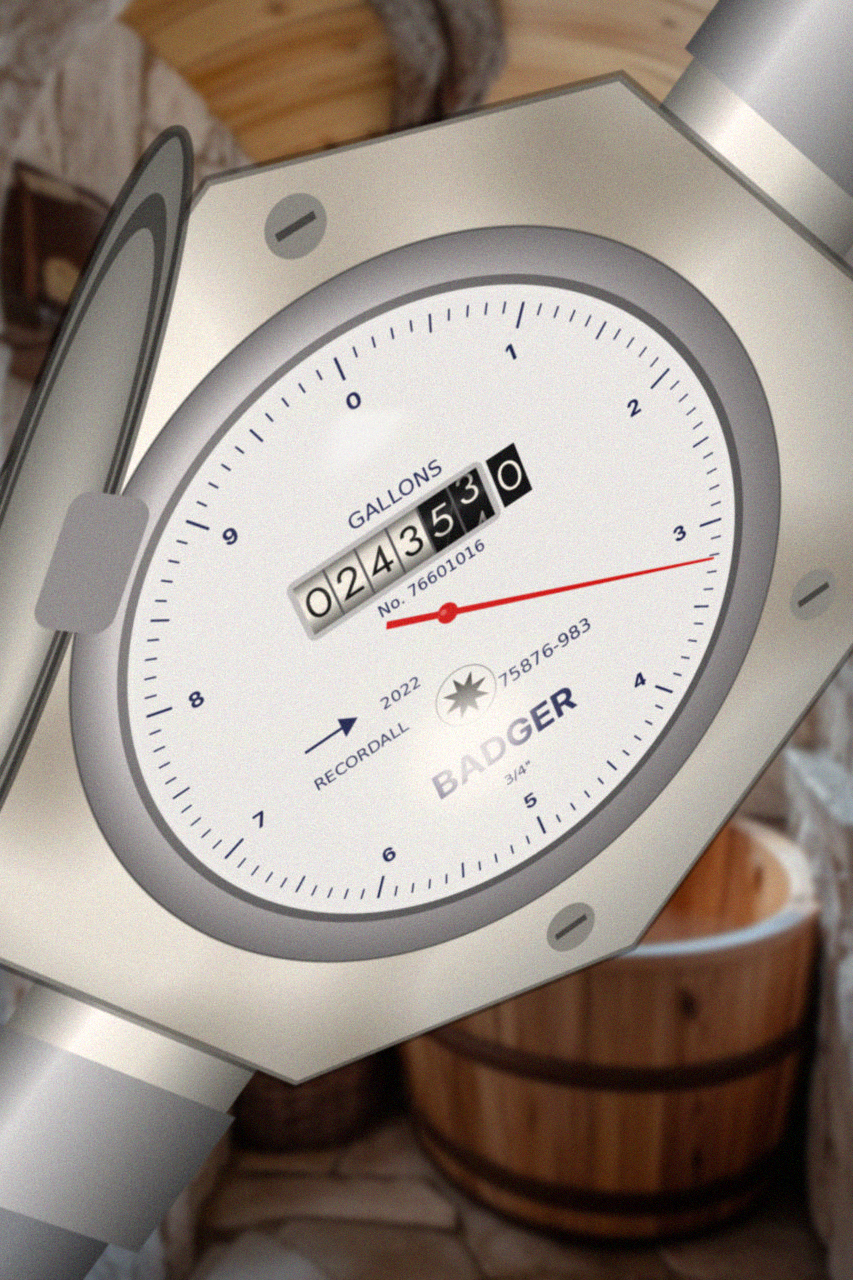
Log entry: 243533.2gal
